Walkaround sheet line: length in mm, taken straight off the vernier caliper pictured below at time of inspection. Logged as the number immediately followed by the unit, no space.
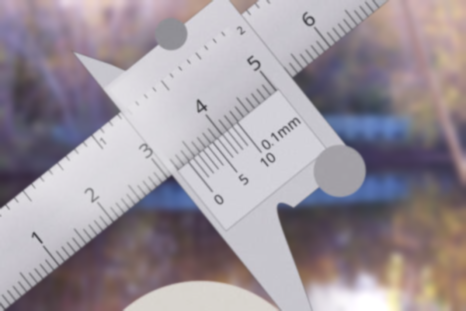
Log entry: 33.8mm
